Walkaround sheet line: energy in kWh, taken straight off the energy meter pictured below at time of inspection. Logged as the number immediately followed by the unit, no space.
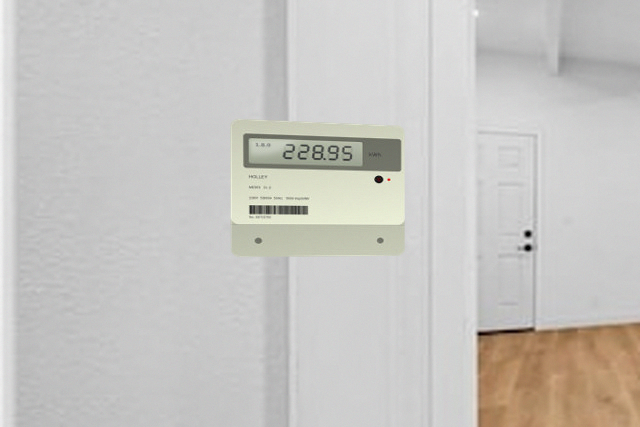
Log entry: 228.95kWh
